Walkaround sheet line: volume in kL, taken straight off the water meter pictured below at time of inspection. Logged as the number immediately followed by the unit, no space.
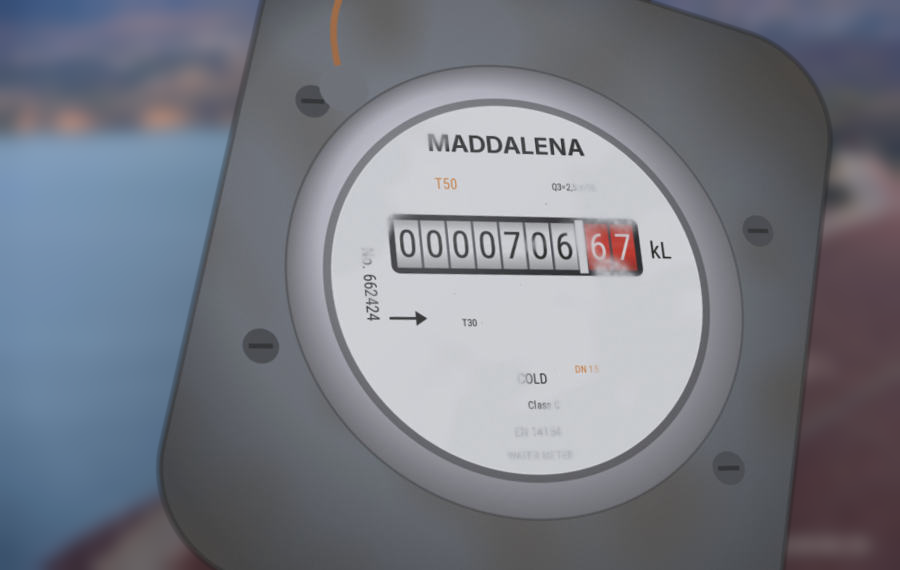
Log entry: 706.67kL
